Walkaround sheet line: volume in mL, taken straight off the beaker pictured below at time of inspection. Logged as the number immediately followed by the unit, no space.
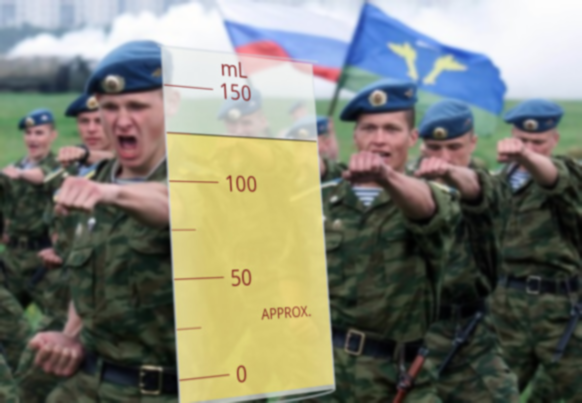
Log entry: 125mL
